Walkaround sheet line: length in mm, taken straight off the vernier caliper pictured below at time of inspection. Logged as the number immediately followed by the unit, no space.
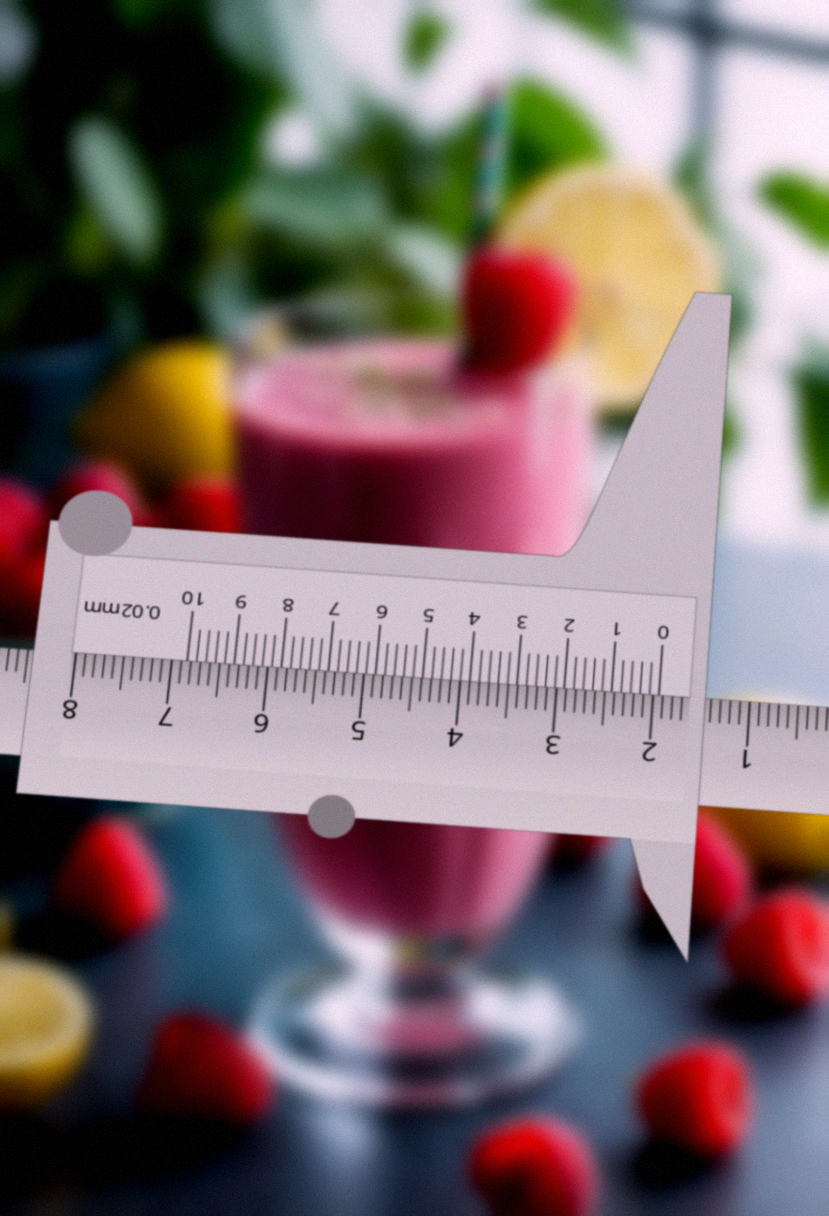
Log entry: 19.4mm
